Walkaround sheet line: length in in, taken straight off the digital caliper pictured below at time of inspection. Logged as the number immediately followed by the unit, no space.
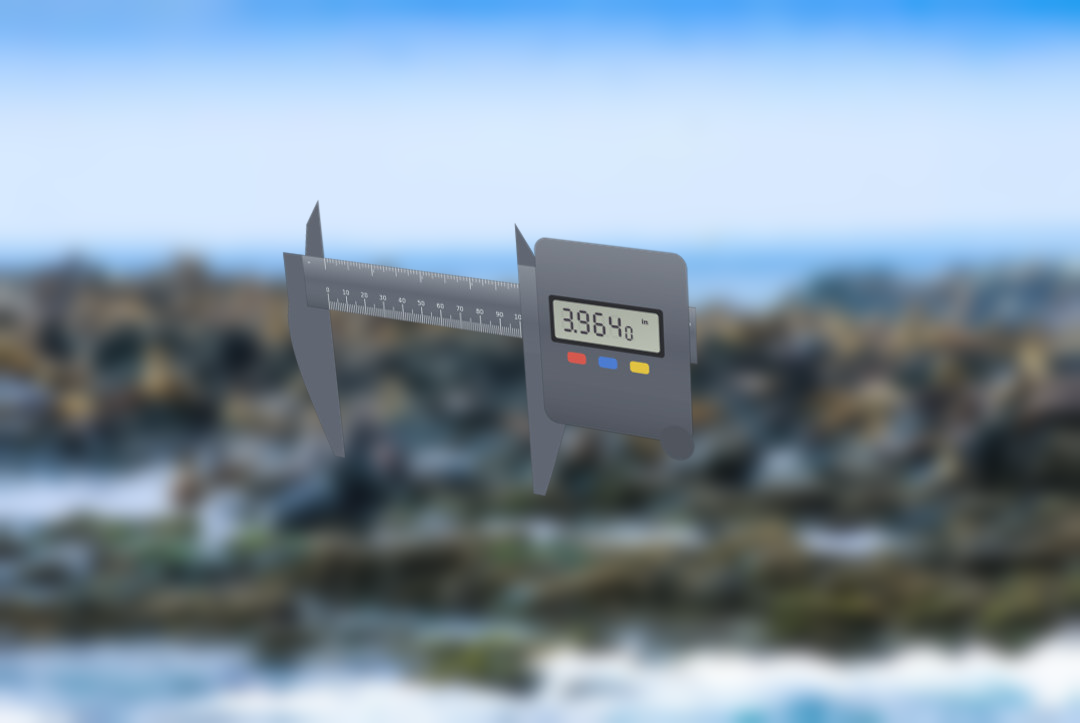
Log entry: 3.9640in
